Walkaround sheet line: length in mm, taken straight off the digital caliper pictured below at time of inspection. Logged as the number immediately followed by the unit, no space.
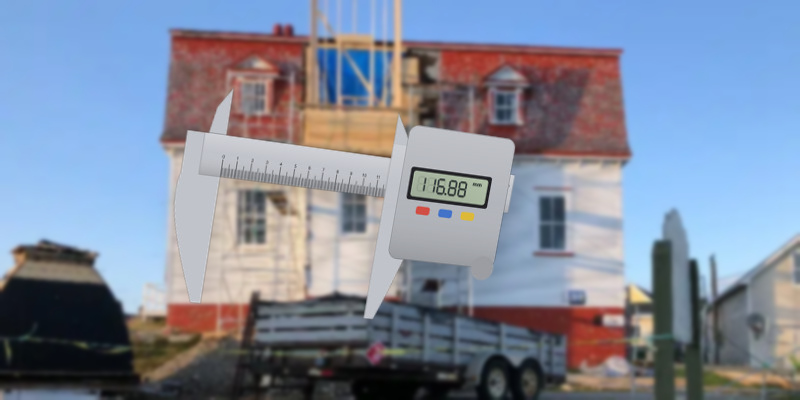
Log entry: 116.88mm
